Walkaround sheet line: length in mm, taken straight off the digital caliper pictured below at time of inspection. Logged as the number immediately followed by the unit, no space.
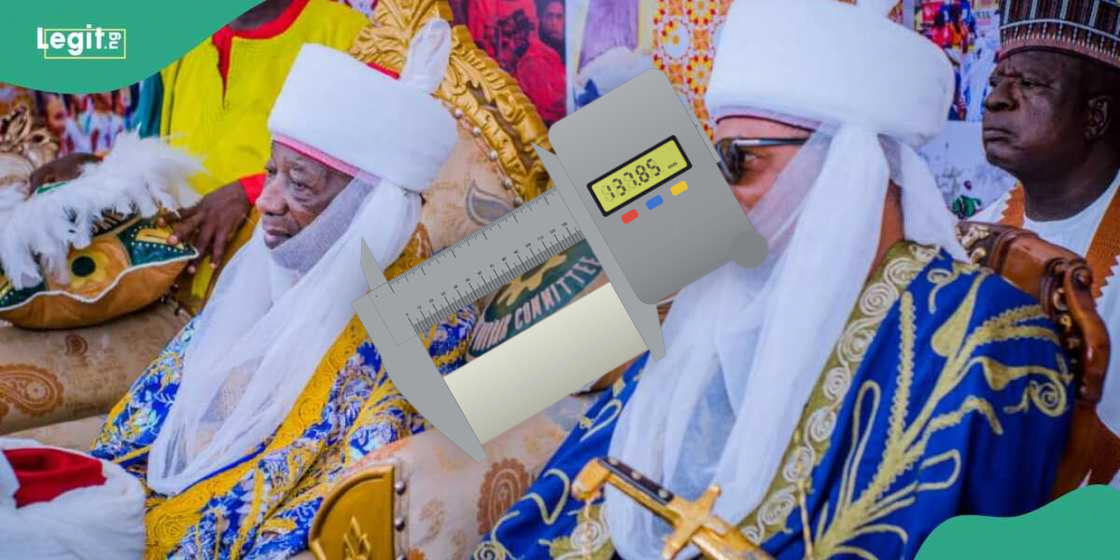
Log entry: 137.85mm
